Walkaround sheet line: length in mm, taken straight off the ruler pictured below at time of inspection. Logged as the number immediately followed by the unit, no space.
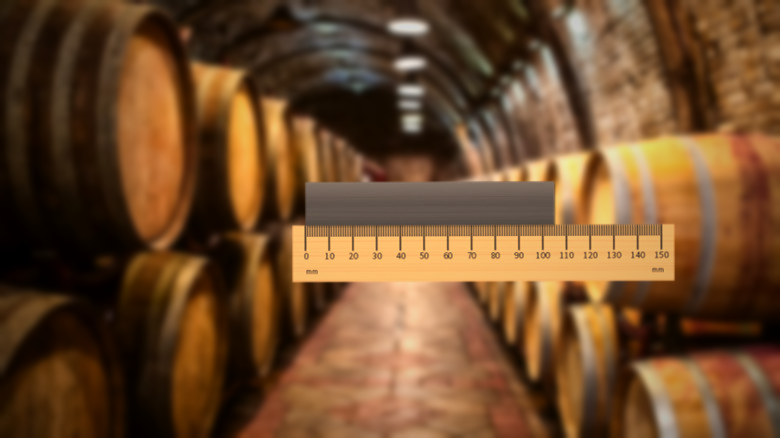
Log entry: 105mm
